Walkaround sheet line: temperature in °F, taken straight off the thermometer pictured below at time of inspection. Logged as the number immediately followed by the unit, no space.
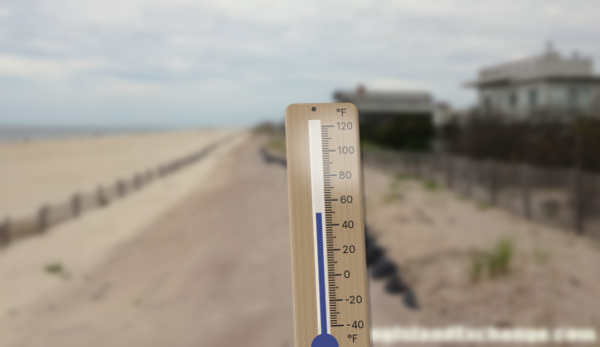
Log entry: 50°F
